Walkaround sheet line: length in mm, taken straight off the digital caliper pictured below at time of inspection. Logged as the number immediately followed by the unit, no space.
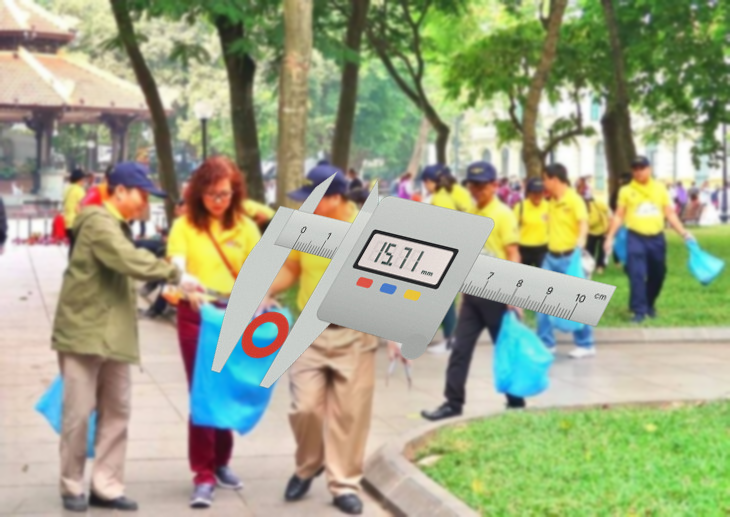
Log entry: 15.71mm
